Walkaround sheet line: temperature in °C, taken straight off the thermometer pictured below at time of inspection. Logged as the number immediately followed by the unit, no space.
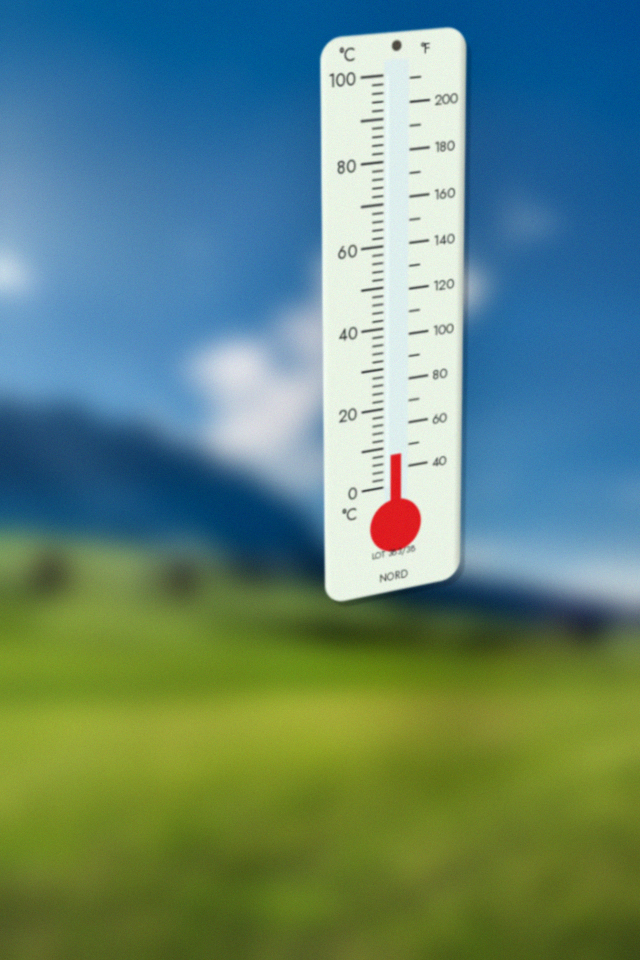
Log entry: 8°C
